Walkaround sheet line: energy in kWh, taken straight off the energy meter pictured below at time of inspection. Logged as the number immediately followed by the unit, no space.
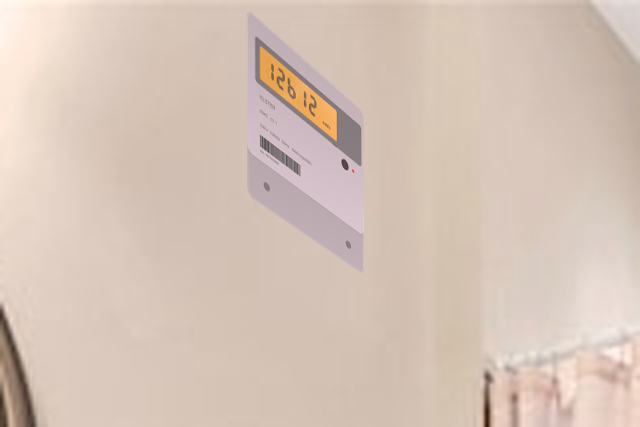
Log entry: 12612kWh
